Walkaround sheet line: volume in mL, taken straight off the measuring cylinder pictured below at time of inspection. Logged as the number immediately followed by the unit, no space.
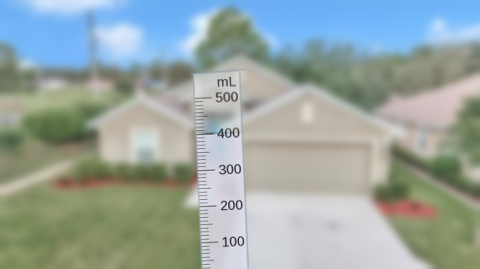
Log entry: 400mL
